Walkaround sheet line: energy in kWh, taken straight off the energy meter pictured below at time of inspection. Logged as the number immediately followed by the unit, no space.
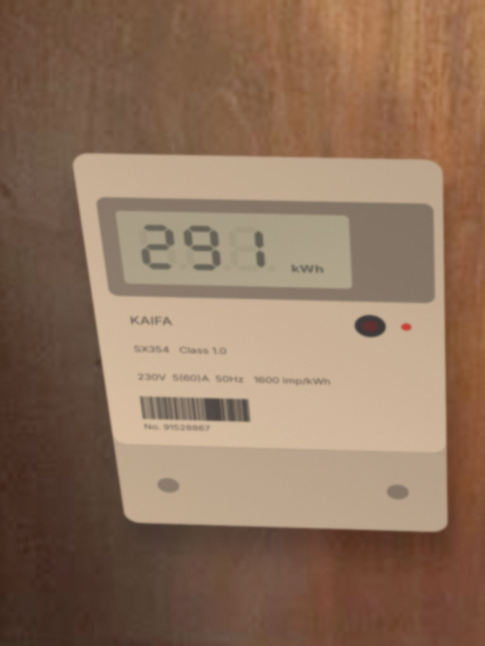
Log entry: 291kWh
